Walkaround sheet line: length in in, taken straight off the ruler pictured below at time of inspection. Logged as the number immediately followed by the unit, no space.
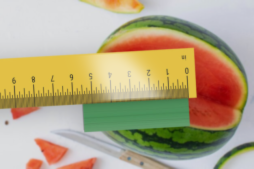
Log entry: 5.5in
